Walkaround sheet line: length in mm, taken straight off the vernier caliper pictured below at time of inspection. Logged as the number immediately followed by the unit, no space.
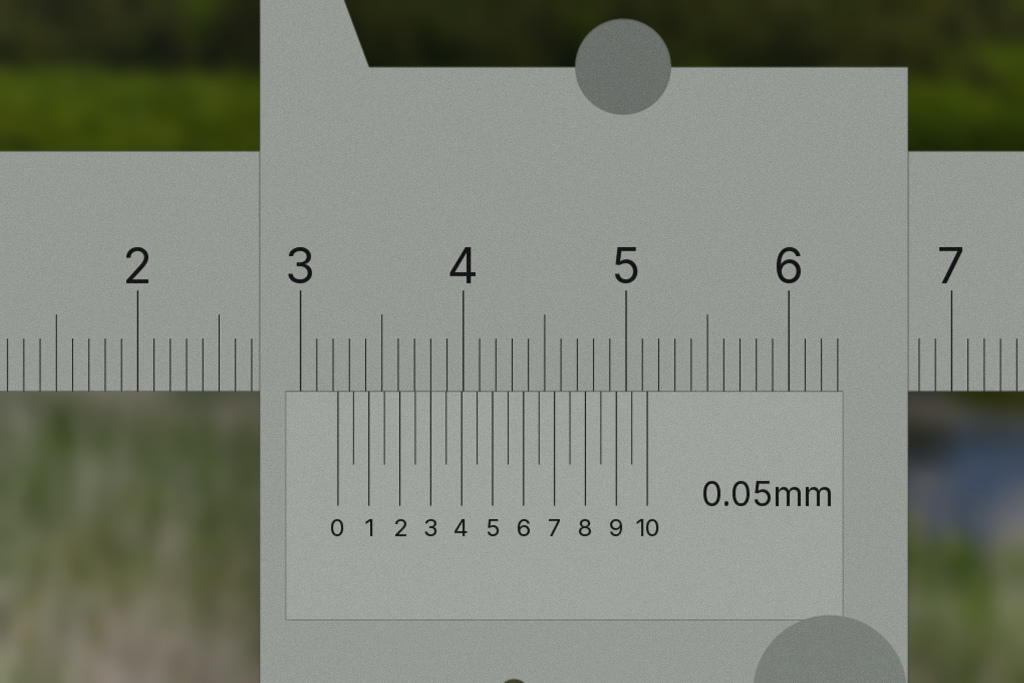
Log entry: 32.3mm
